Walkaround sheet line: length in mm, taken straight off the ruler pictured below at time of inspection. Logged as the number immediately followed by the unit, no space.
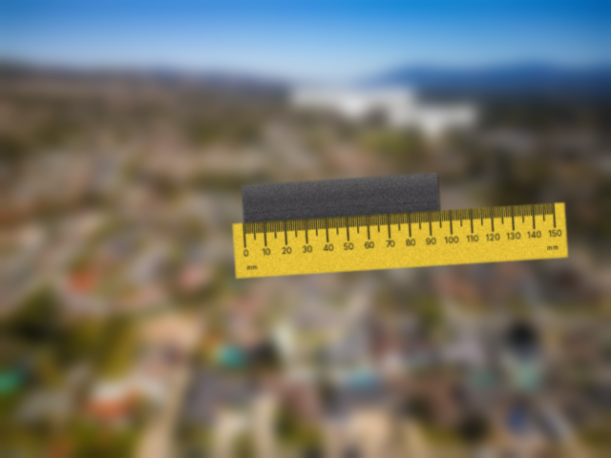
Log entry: 95mm
